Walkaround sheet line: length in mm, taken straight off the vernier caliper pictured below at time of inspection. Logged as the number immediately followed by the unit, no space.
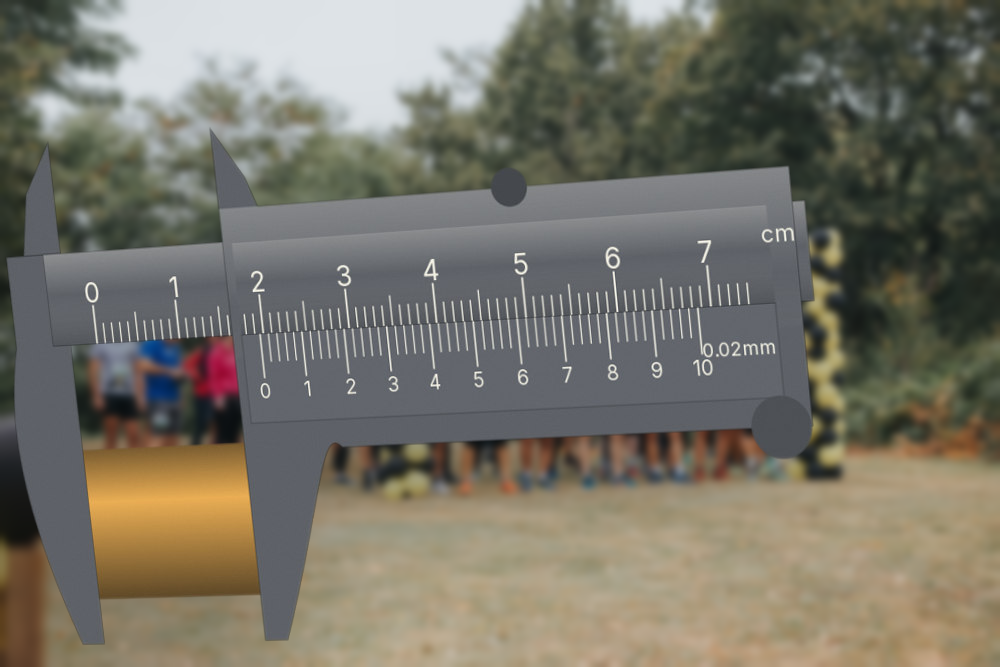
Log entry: 19.6mm
